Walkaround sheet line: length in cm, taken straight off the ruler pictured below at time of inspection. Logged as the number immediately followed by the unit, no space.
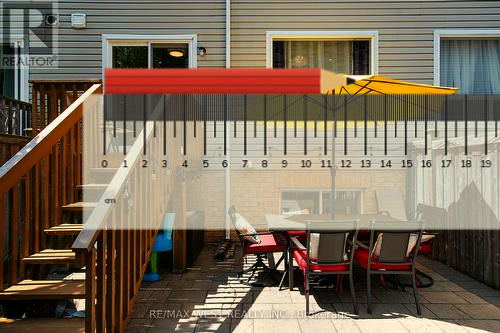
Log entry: 12.5cm
